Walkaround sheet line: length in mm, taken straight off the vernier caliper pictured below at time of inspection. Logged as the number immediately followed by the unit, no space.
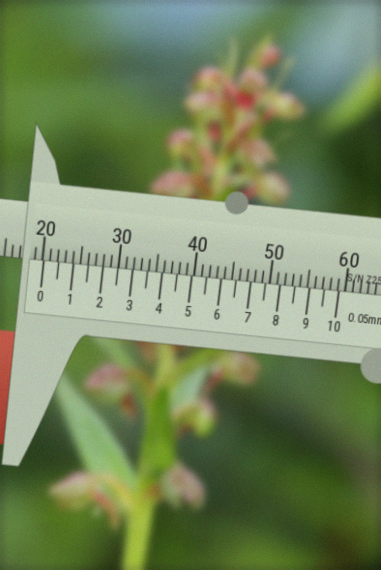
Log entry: 20.2mm
